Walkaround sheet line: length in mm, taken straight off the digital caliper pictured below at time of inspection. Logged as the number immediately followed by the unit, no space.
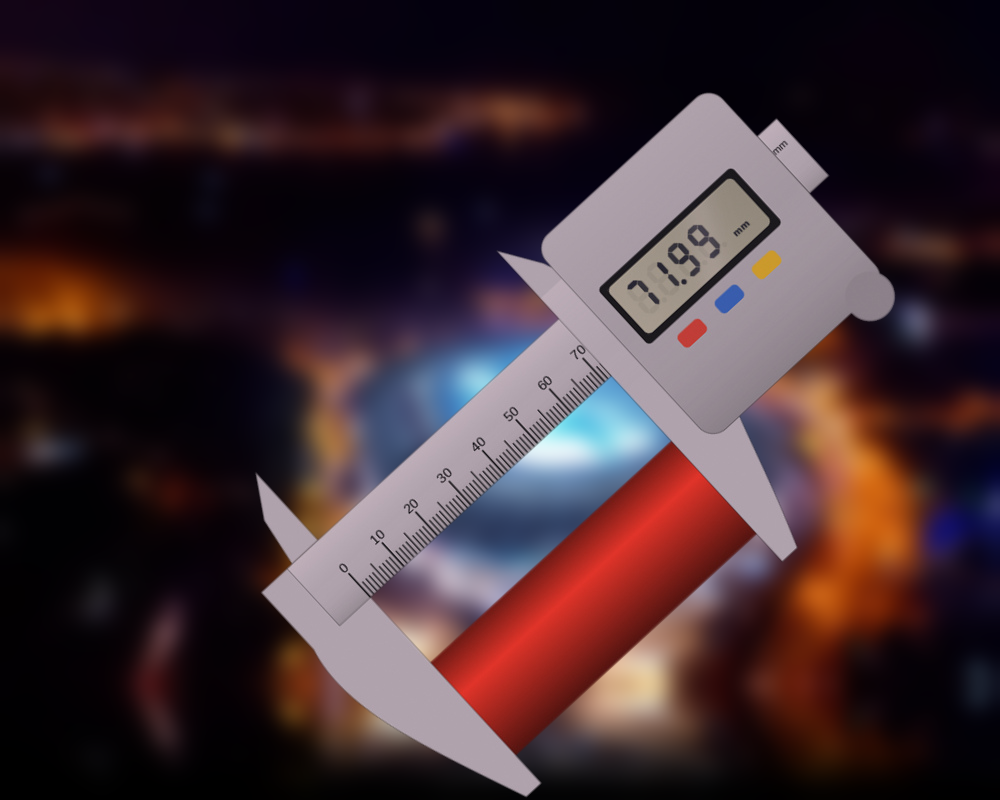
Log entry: 71.99mm
